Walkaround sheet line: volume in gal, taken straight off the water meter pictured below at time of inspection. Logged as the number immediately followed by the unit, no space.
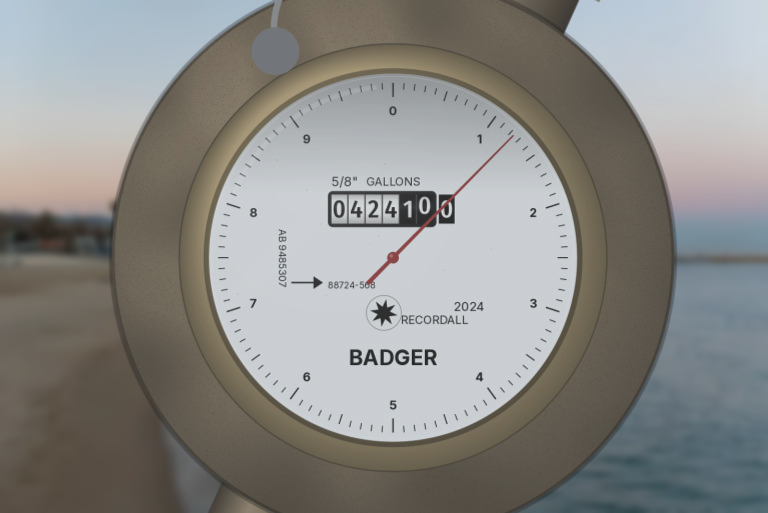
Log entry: 424101.2gal
